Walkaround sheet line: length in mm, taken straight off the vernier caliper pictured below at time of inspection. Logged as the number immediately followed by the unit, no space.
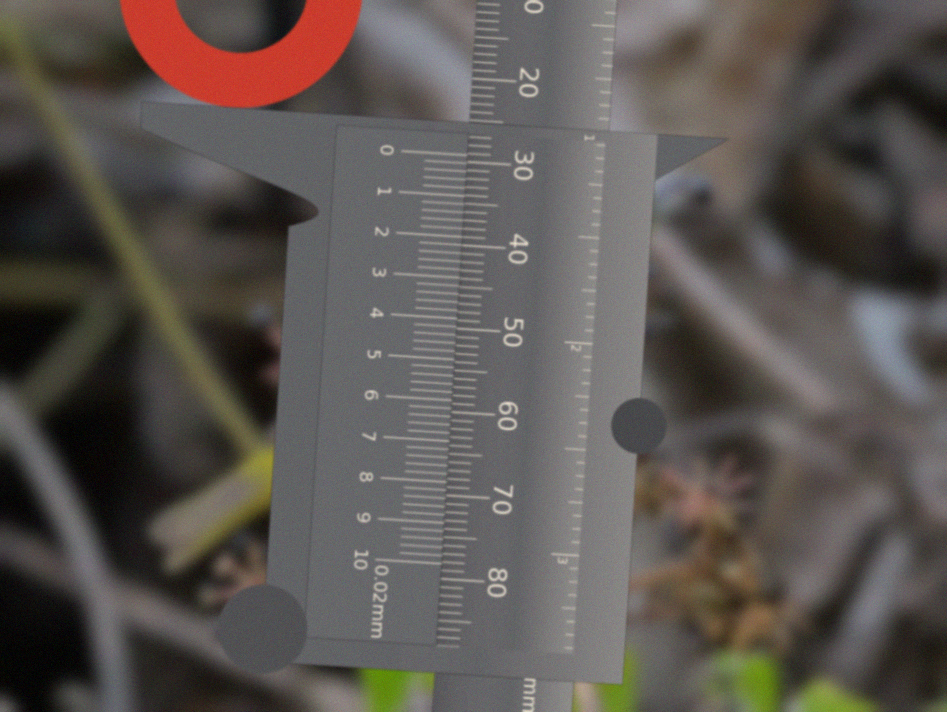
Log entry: 29.2mm
